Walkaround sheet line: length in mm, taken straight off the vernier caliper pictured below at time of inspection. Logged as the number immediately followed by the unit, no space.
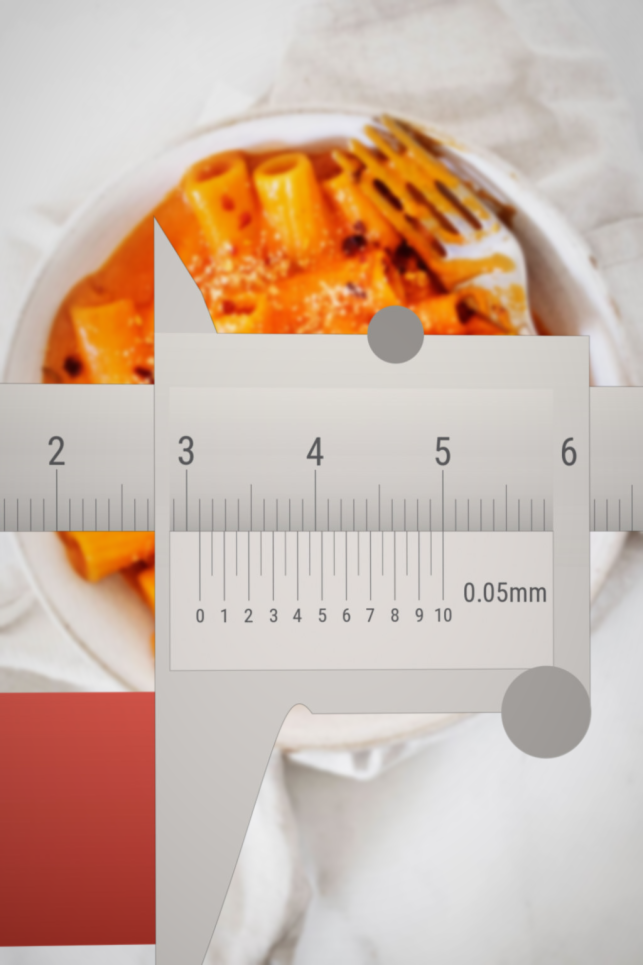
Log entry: 31.0mm
